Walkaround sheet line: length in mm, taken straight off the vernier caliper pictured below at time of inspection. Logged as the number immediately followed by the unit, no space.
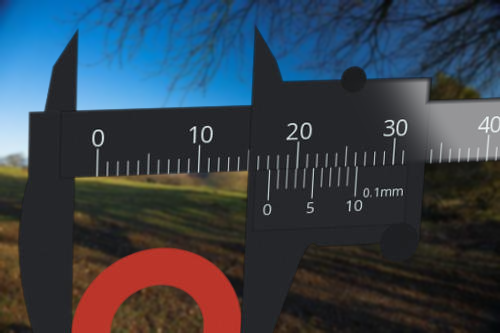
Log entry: 17.2mm
